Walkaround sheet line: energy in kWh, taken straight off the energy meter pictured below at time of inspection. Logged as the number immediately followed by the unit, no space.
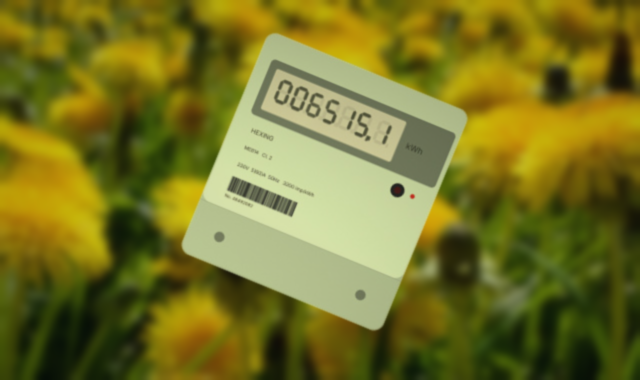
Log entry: 6515.1kWh
